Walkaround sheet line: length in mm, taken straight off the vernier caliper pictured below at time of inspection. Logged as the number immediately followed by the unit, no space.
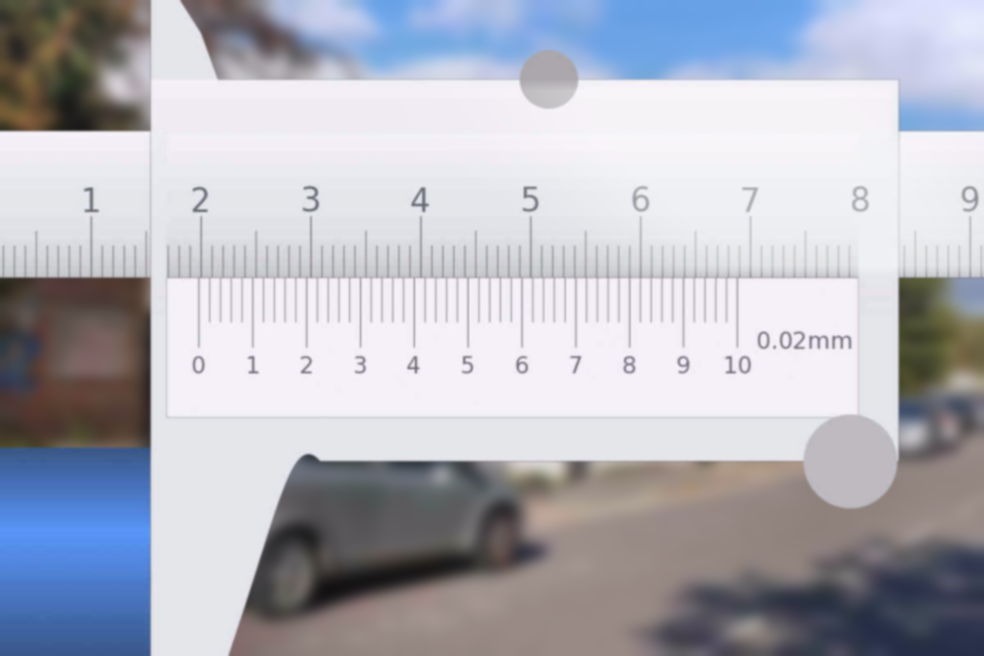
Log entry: 19.8mm
